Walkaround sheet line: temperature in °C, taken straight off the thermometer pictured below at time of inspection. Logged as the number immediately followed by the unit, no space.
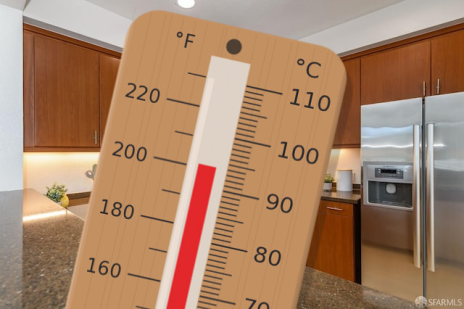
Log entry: 94°C
